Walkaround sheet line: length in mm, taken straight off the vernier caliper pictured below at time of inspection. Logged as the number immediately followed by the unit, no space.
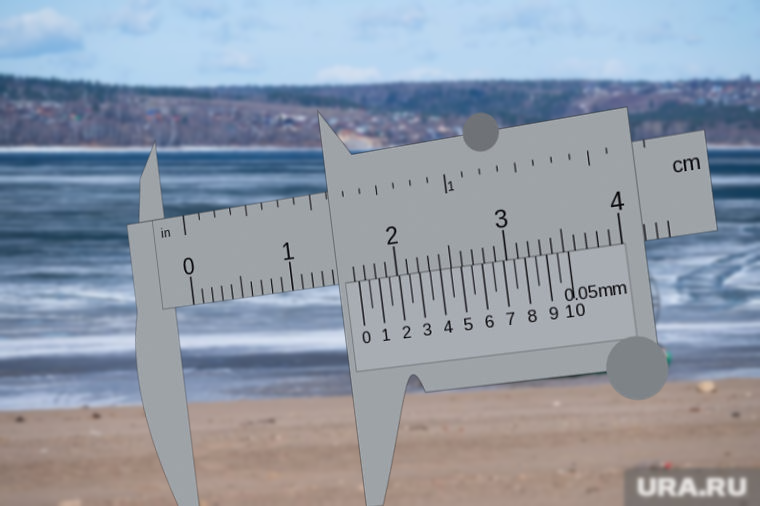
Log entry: 16.4mm
